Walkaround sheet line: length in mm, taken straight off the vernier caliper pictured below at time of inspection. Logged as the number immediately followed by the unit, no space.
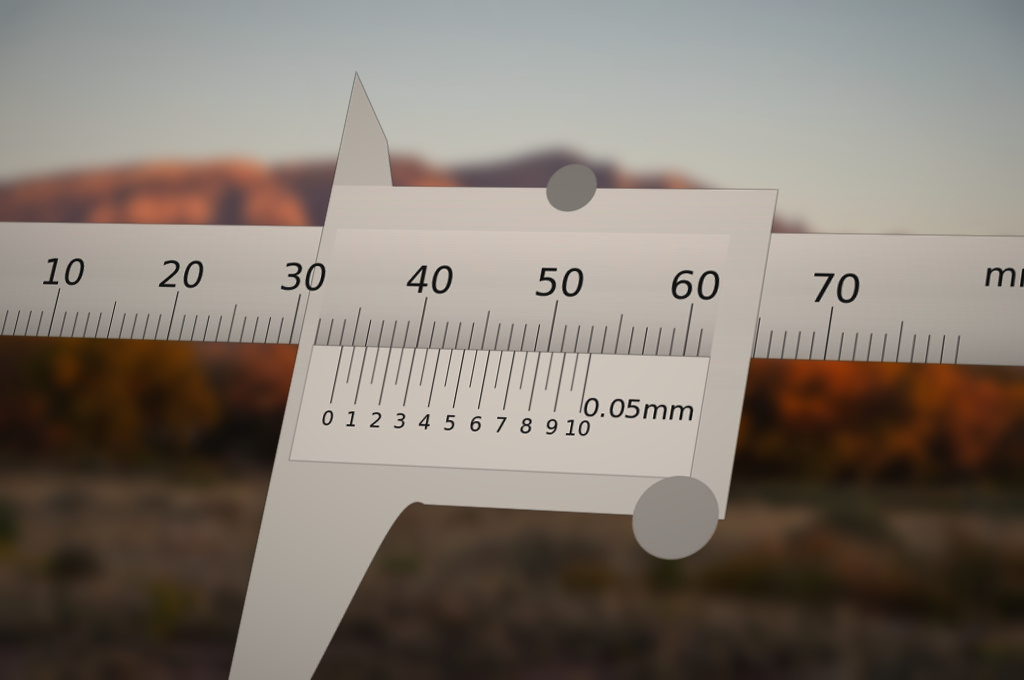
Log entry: 34.2mm
